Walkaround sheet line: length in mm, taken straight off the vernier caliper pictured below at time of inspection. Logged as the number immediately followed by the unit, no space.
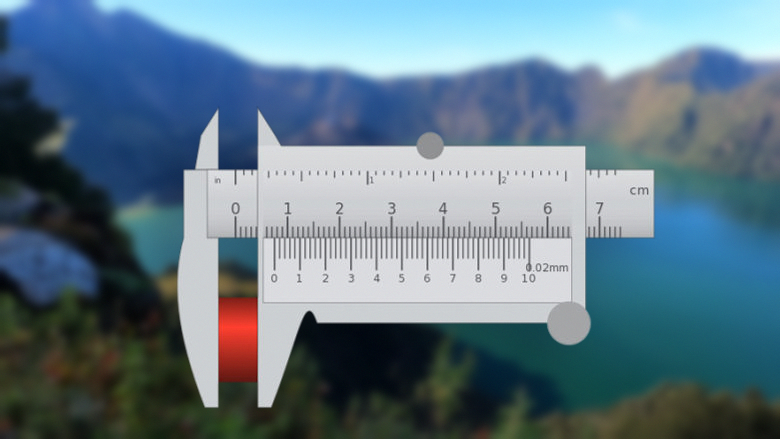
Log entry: 7.5mm
